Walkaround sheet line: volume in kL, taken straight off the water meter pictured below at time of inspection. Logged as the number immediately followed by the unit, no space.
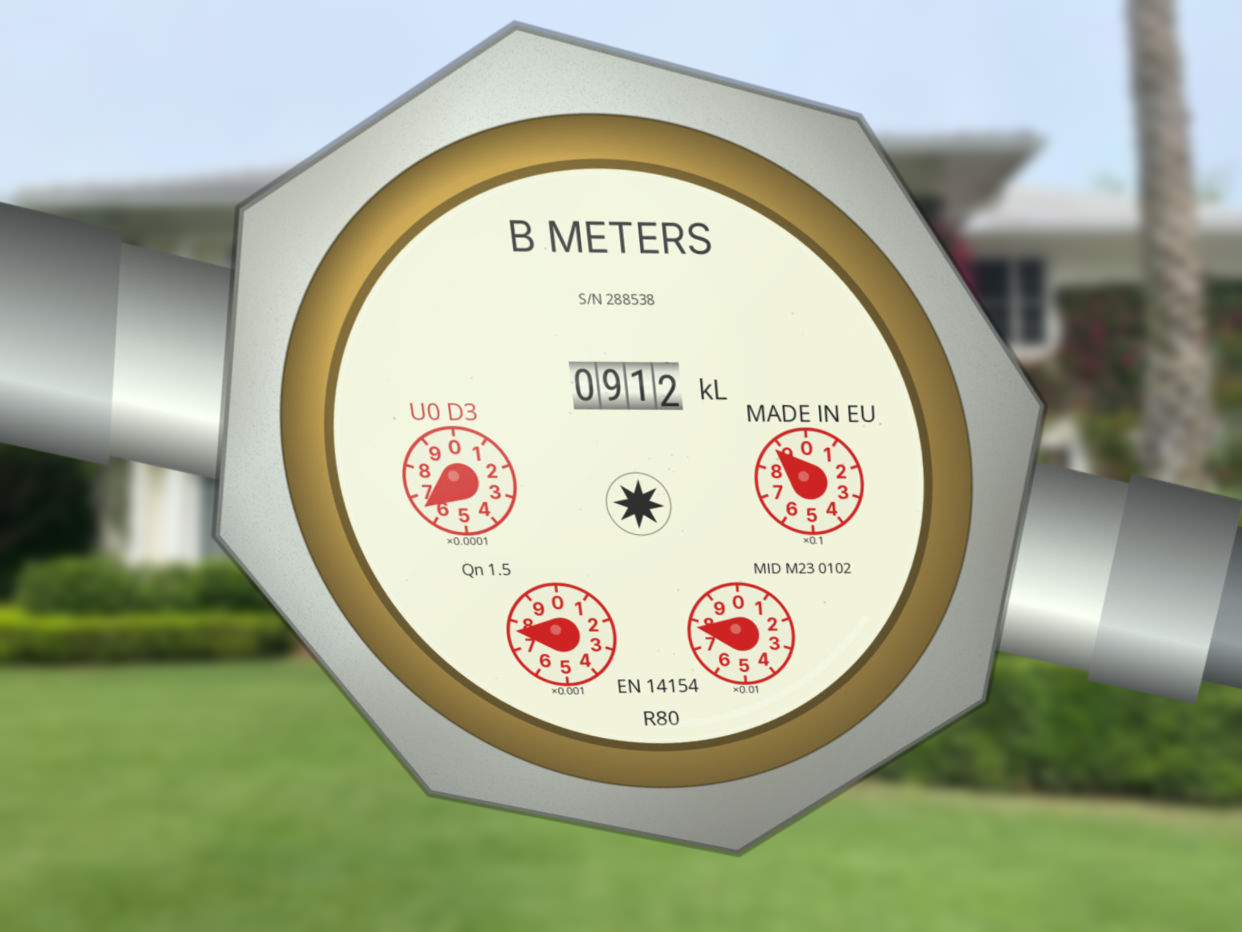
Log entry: 911.8776kL
